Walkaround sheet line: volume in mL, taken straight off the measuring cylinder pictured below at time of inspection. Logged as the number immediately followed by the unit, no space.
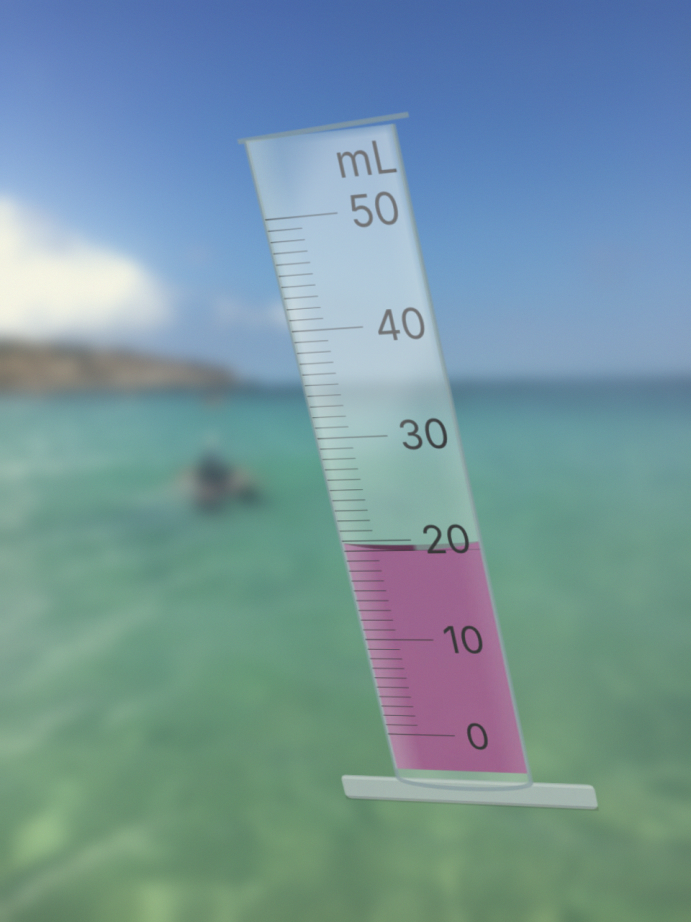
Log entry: 19mL
